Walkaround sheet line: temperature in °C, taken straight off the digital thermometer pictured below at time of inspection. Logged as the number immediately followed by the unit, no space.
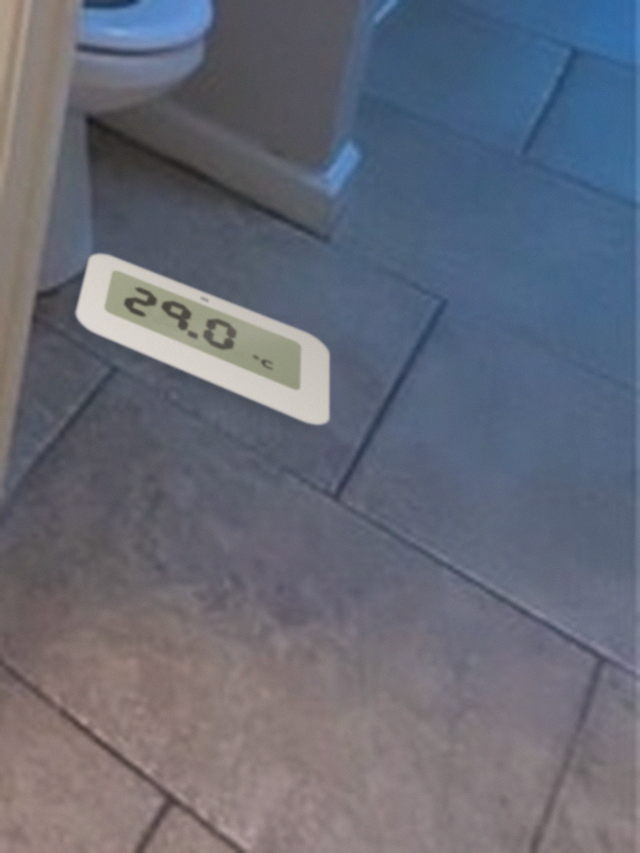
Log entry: 29.0°C
